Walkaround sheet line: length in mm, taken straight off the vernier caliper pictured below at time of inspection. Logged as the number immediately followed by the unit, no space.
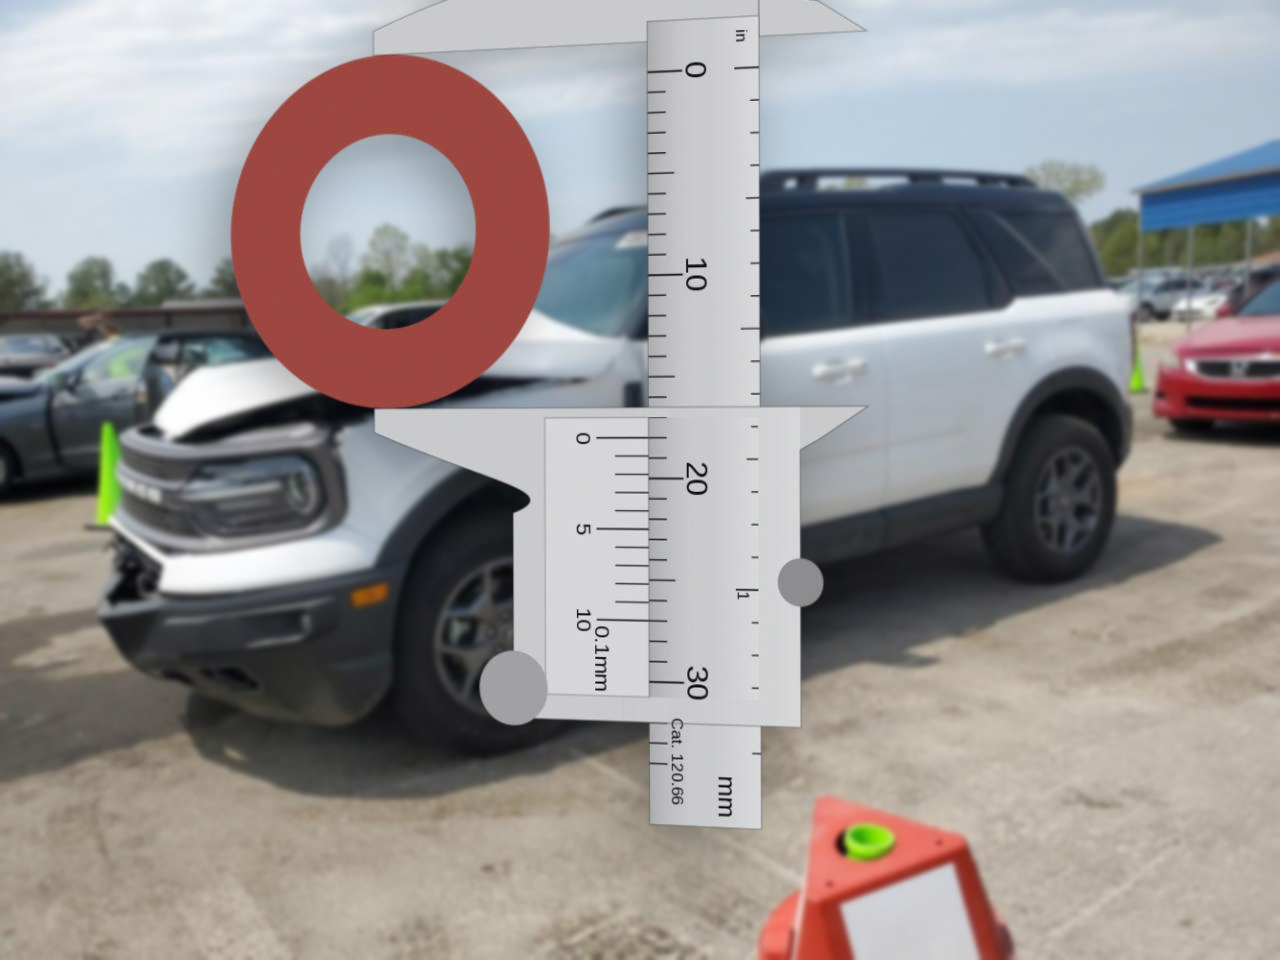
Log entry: 18.0mm
